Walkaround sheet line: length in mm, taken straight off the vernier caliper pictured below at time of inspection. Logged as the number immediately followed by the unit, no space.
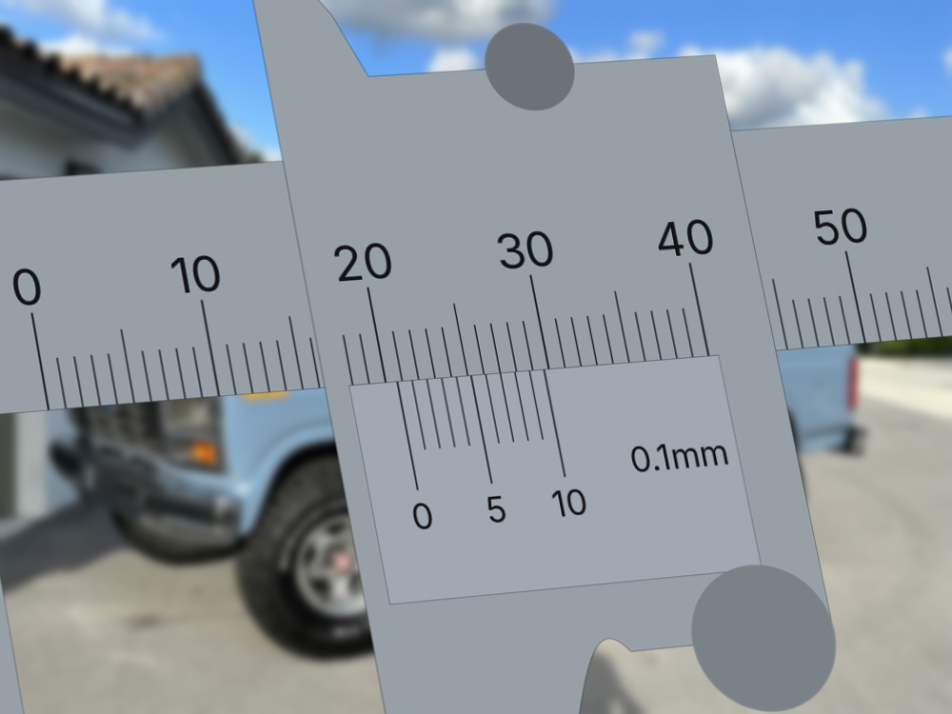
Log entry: 20.7mm
